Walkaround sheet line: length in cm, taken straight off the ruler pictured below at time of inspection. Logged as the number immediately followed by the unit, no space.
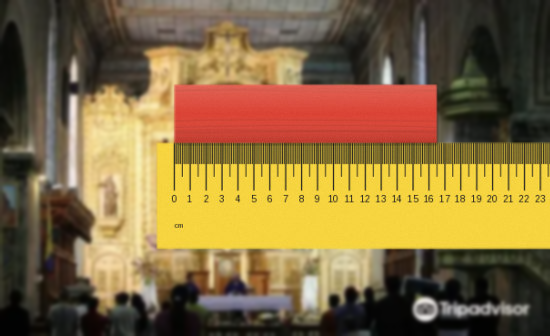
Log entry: 16.5cm
